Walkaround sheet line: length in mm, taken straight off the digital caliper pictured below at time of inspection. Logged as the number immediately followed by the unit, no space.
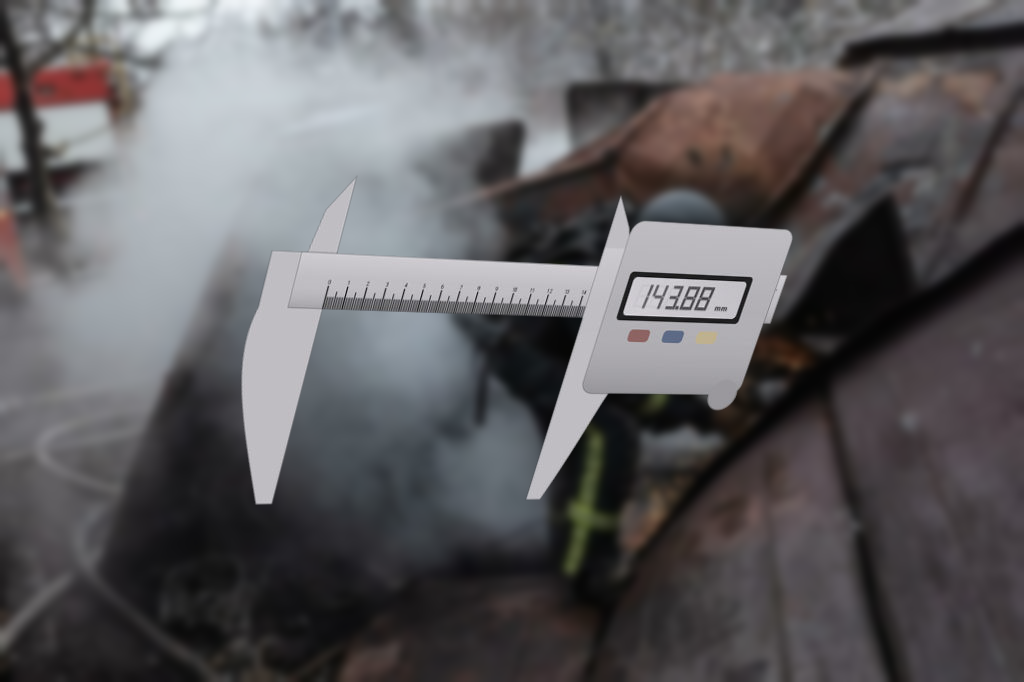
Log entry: 143.88mm
